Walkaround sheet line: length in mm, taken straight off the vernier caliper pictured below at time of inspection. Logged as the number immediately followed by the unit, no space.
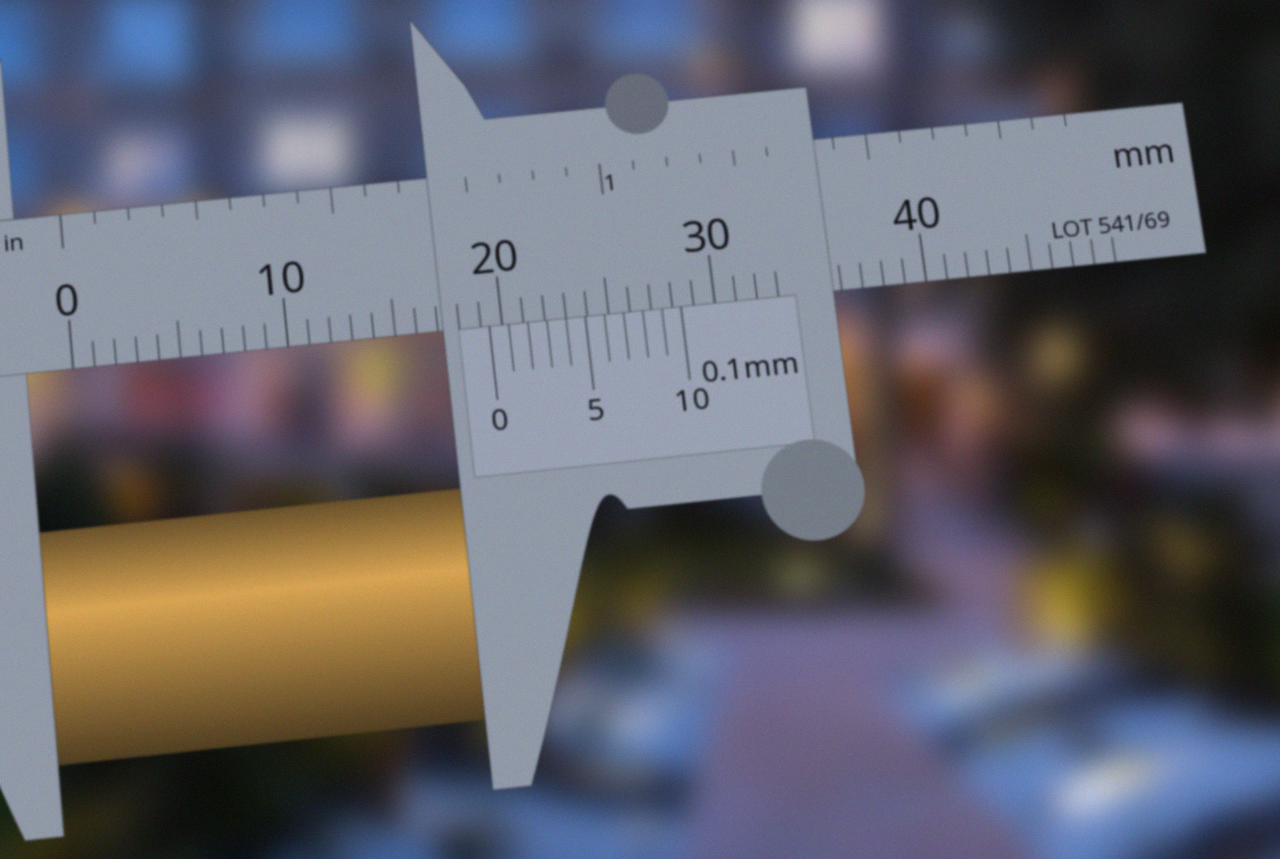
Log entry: 19.4mm
